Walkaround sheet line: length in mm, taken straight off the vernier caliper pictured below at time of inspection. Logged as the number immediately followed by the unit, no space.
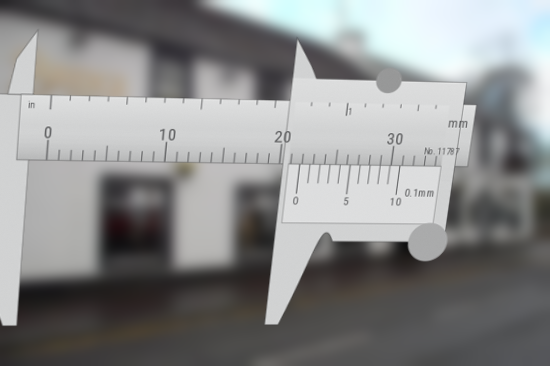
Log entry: 21.8mm
